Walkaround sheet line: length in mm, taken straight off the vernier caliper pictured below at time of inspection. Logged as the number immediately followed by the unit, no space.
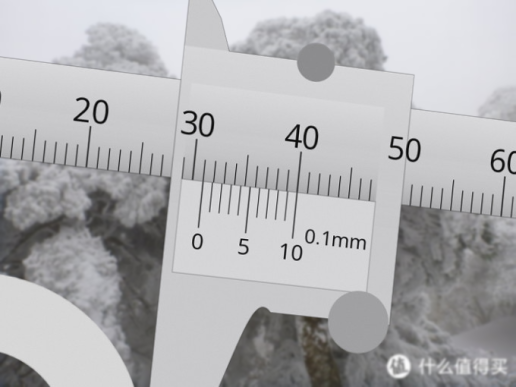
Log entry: 31.0mm
